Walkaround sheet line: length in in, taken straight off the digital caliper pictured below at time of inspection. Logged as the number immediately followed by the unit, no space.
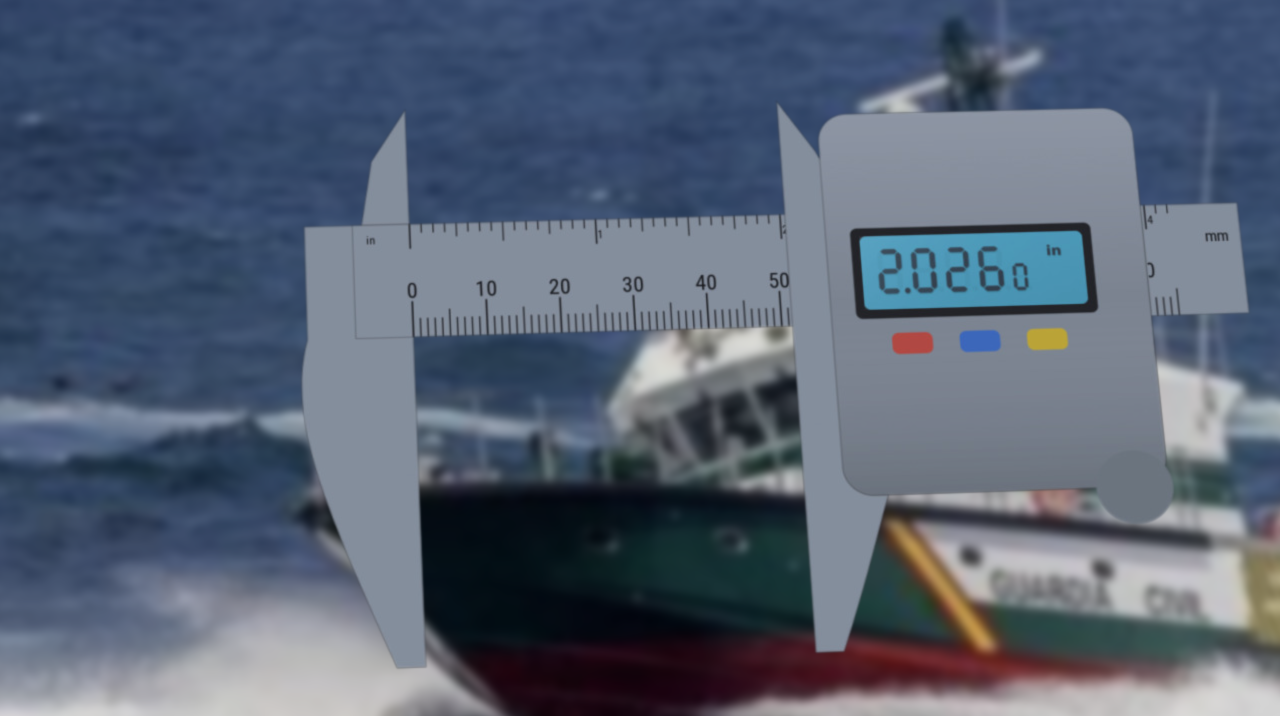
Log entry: 2.0260in
